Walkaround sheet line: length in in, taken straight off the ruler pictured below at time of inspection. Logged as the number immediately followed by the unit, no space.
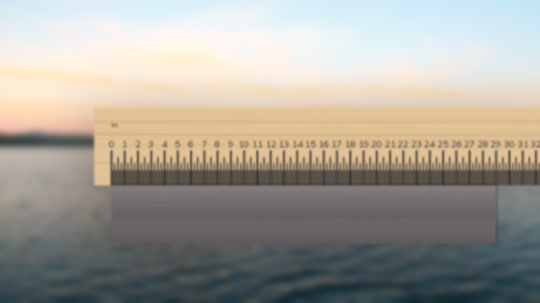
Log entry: 29in
